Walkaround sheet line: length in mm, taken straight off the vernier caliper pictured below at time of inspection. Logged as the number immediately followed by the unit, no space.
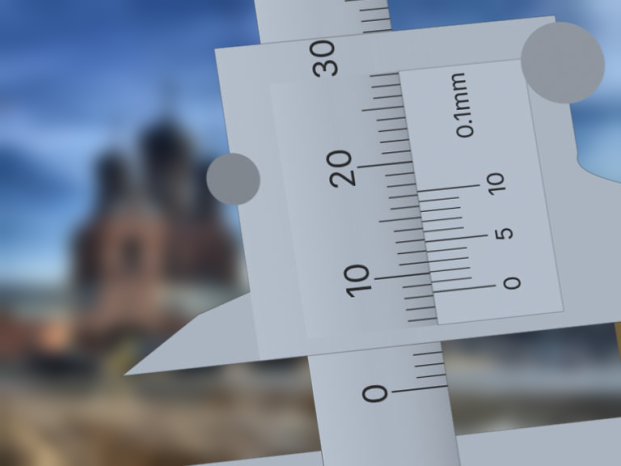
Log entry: 8.3mm
